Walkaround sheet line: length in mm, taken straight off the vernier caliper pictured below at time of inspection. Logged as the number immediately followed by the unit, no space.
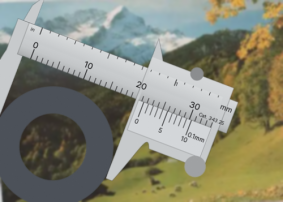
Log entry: 21.4mm
